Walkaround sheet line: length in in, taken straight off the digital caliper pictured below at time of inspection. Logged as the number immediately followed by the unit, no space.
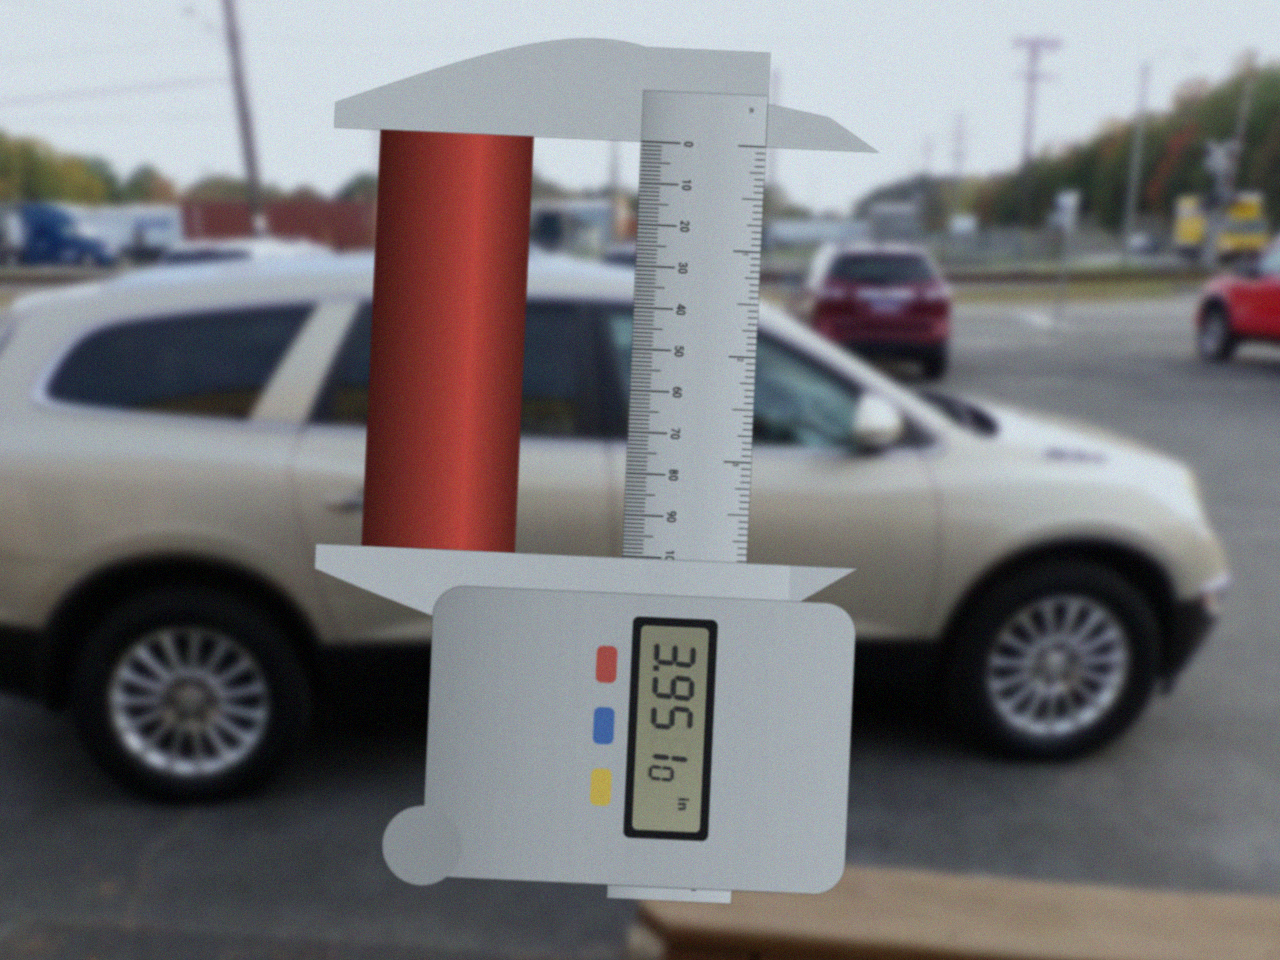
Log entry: 3.9510in
